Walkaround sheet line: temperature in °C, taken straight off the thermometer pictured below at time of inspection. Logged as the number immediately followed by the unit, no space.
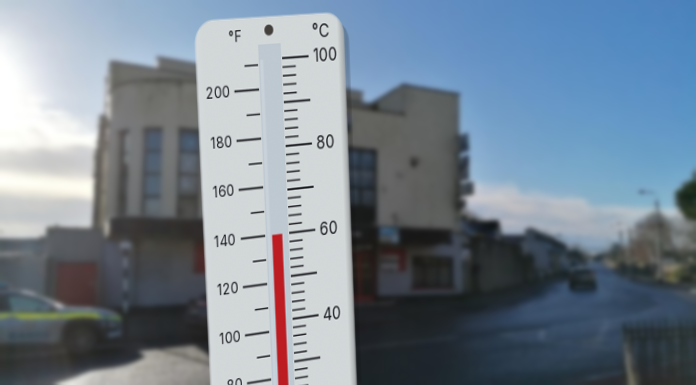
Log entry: 60°C
